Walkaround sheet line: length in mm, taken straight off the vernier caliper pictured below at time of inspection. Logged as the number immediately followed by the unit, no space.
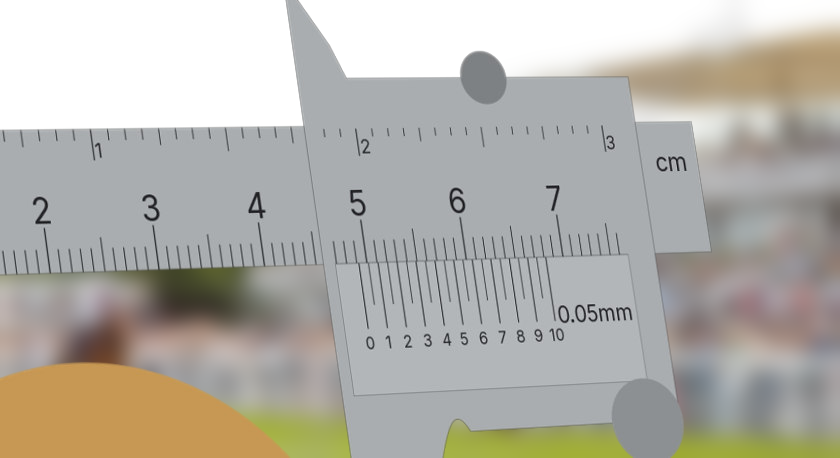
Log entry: 49.2mm
